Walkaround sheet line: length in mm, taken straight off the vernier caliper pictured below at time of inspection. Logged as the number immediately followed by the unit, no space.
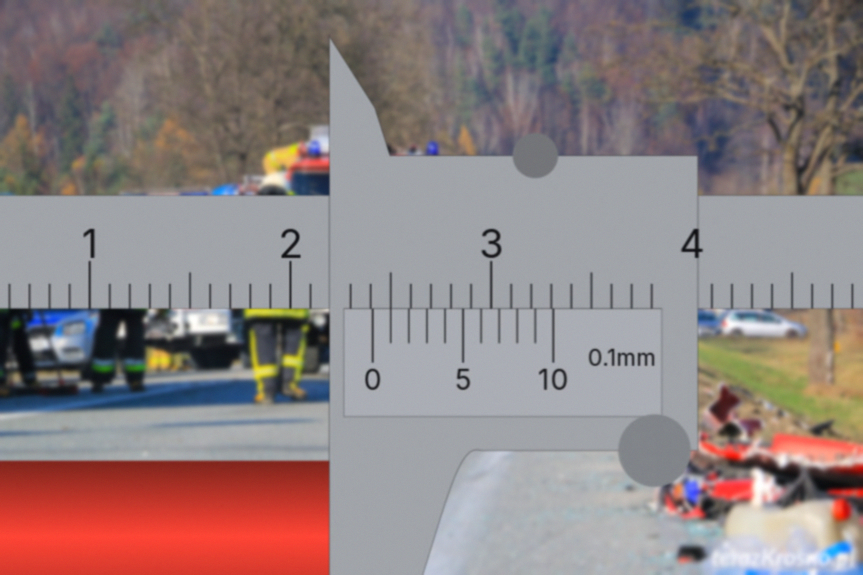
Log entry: 24.1mm
